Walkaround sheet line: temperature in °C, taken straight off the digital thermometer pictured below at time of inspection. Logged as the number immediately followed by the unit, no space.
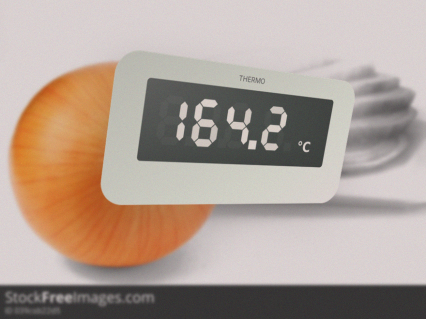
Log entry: 164.2°C
